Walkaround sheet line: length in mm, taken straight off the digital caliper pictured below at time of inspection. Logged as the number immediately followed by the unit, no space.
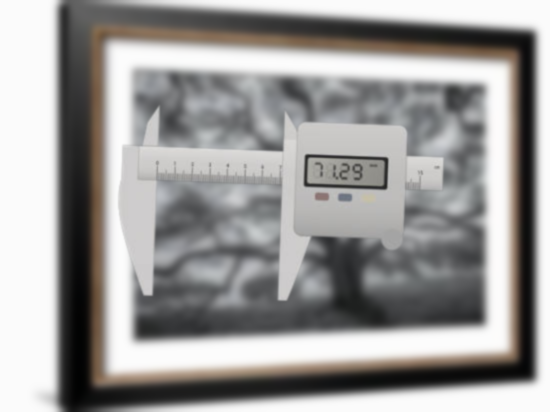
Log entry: 71.29mm
